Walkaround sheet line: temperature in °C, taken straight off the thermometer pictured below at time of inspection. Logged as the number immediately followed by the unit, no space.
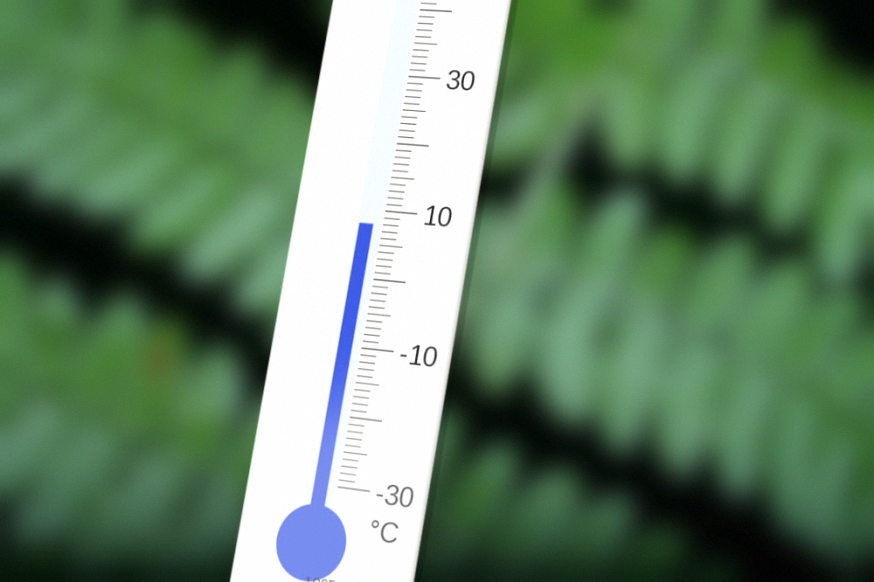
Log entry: 8°C
